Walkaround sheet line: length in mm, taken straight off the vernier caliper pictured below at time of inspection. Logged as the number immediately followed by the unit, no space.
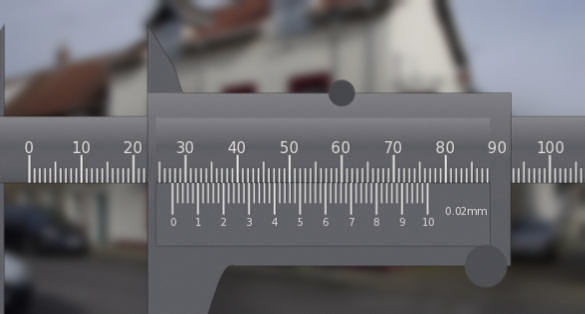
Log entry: 27.5mm
